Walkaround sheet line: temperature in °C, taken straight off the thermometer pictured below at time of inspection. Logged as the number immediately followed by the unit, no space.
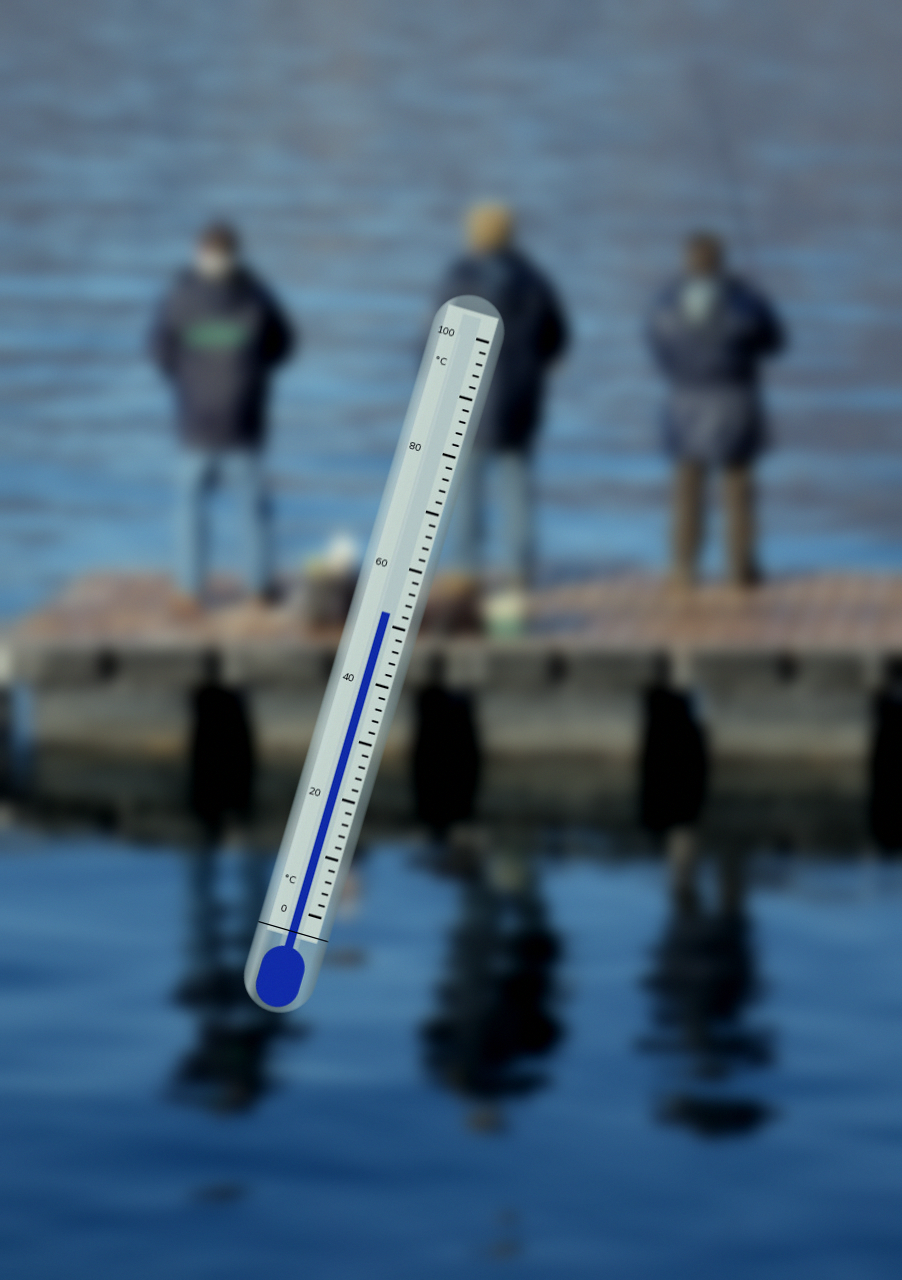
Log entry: 52°C
